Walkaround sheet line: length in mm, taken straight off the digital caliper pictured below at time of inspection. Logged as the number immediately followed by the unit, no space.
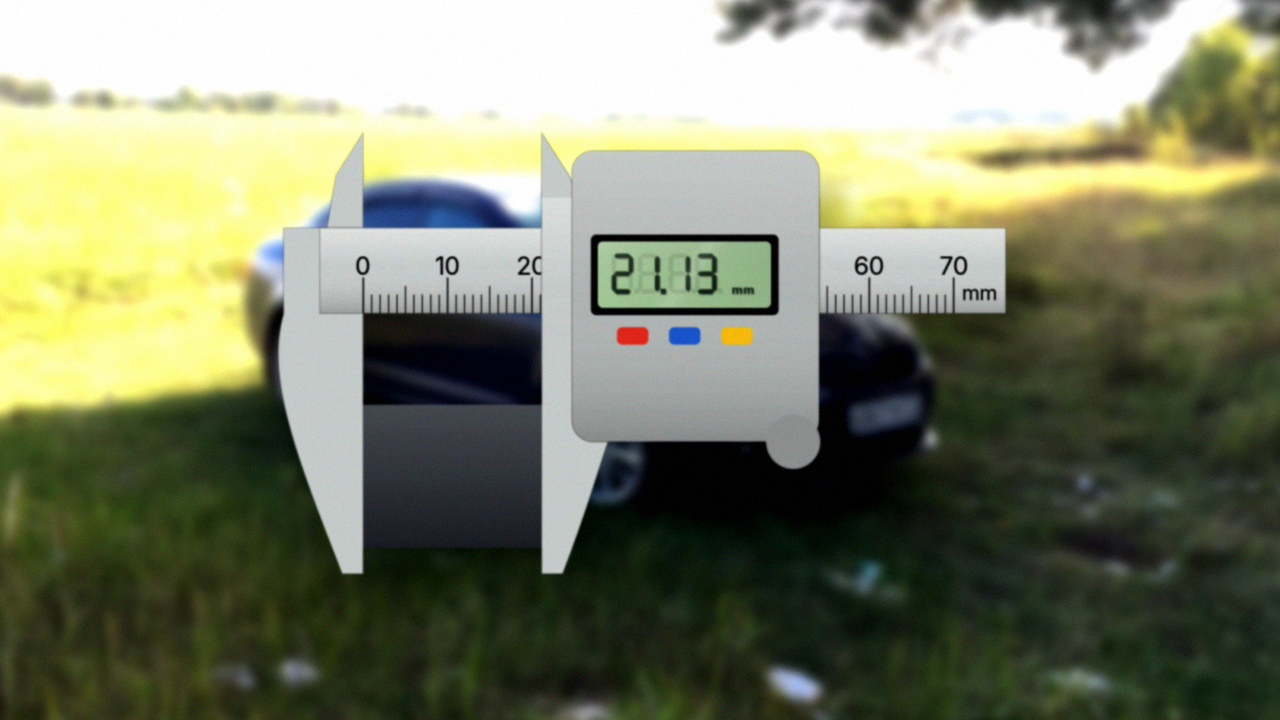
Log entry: 21.13mm
